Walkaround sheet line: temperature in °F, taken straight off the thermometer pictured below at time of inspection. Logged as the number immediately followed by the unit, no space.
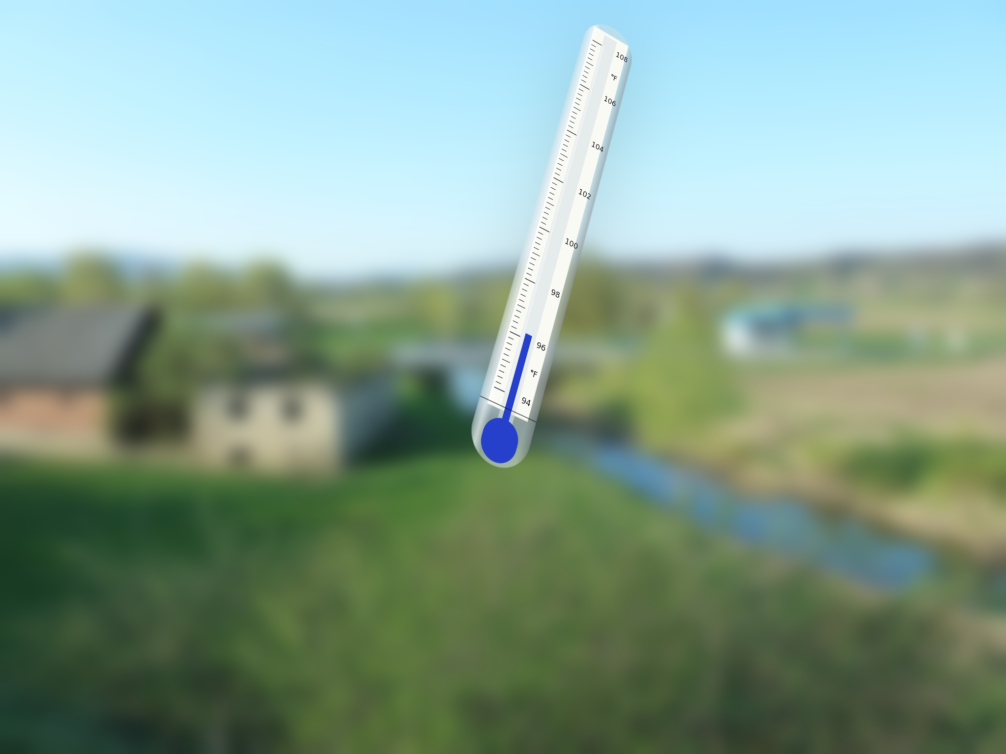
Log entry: 96.2°F
